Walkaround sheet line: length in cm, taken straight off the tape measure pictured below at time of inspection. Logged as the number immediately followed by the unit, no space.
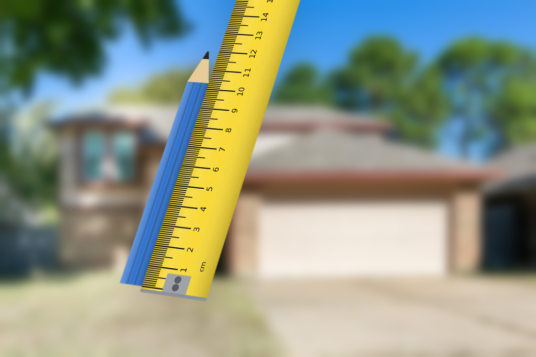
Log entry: 12cm
